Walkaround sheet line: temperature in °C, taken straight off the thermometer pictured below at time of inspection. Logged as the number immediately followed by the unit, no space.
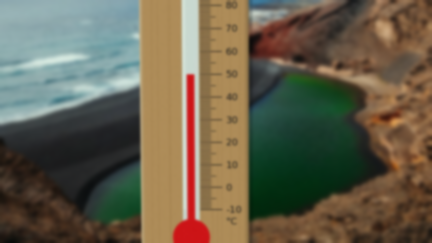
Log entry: 50°C
